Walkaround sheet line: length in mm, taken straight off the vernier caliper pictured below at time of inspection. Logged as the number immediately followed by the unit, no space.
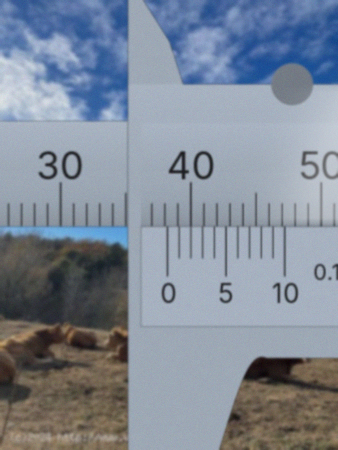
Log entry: 38.2mm
